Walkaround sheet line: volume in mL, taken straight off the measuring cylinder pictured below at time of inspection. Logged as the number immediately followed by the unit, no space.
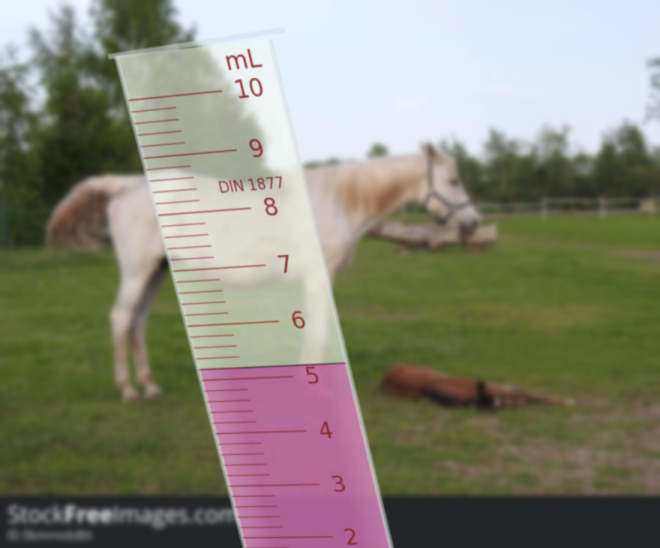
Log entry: 5.2mL
